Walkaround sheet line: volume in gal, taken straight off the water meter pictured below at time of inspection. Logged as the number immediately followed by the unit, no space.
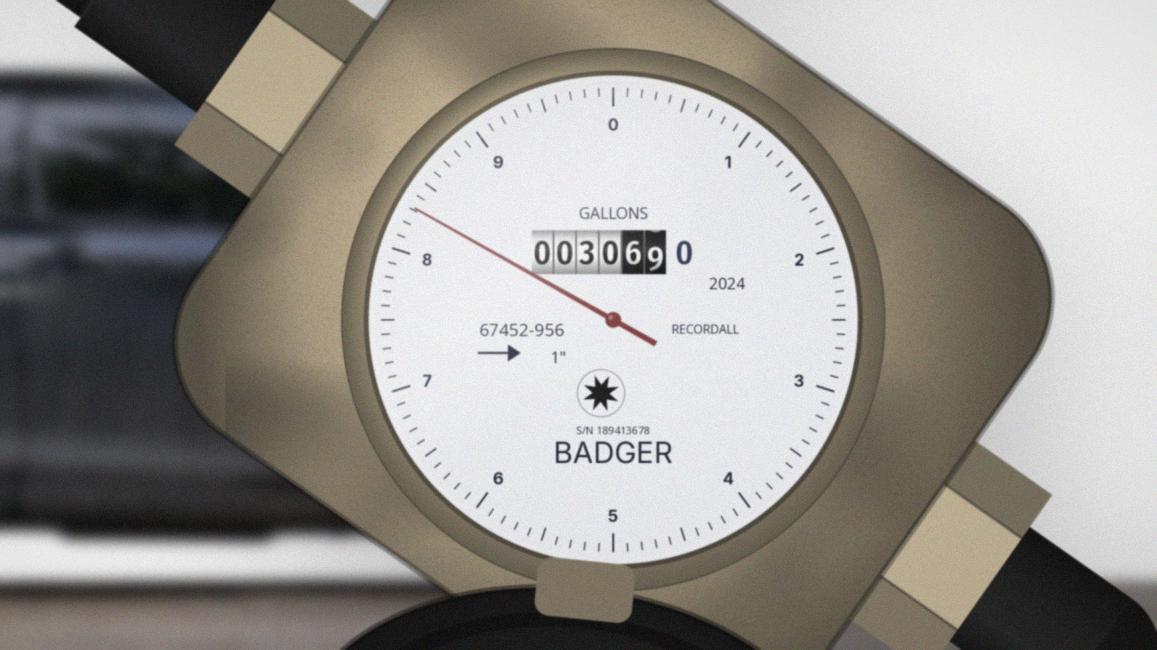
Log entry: 30688.3gal
